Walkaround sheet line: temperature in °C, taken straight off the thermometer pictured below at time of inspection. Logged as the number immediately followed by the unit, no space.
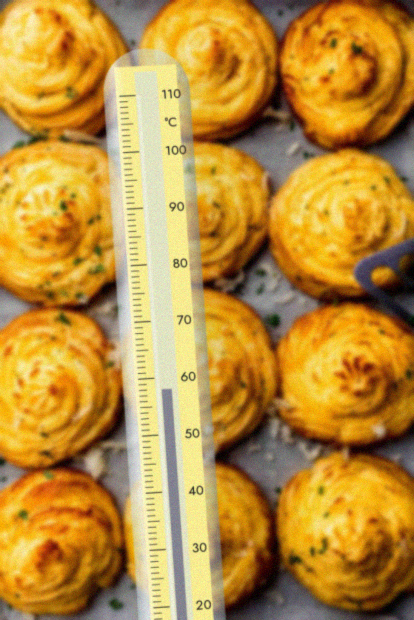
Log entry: 58°C
